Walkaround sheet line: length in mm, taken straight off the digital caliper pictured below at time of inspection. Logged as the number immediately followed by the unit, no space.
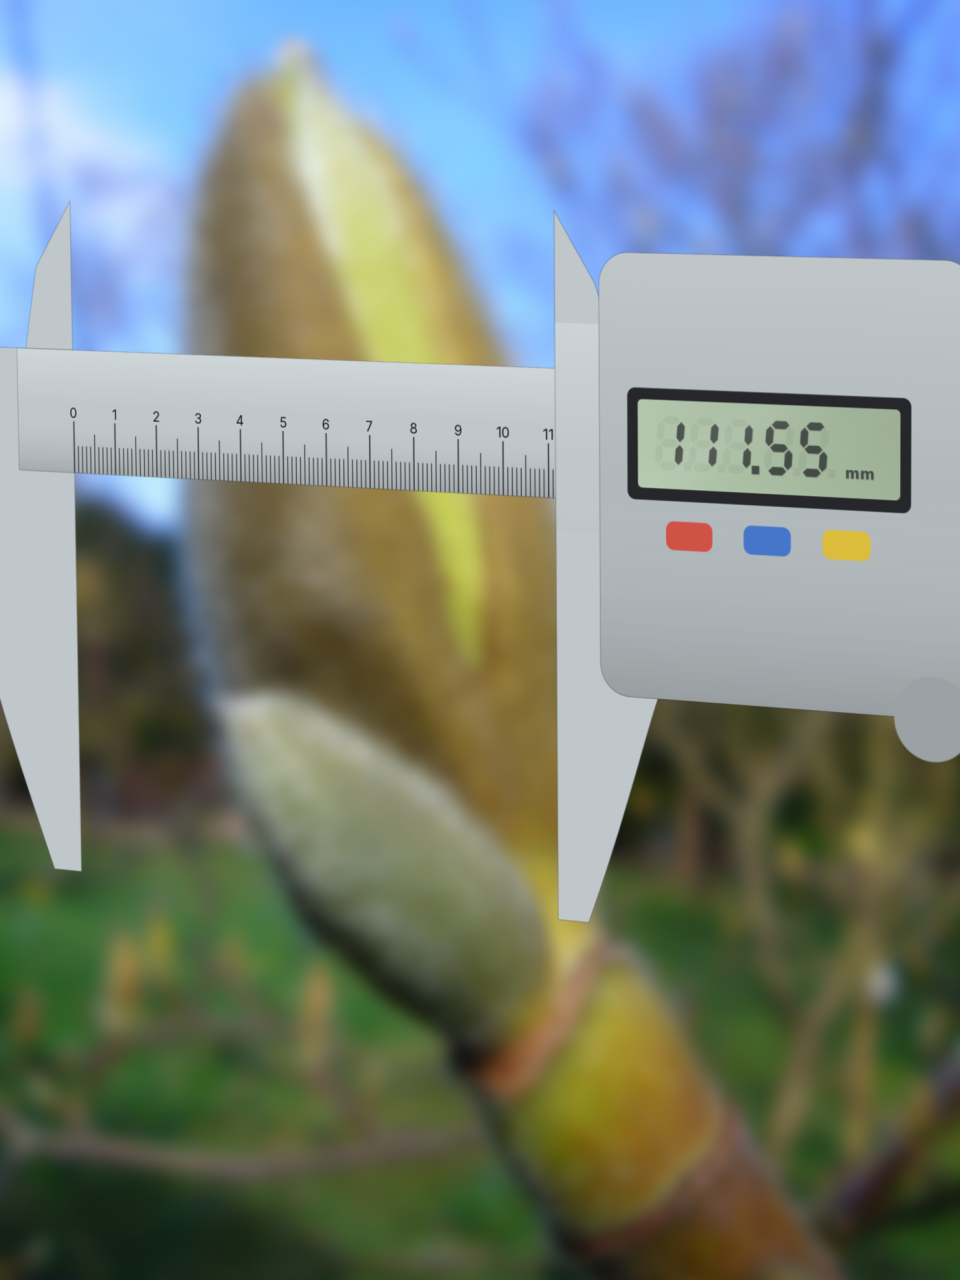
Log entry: 111.55mm
